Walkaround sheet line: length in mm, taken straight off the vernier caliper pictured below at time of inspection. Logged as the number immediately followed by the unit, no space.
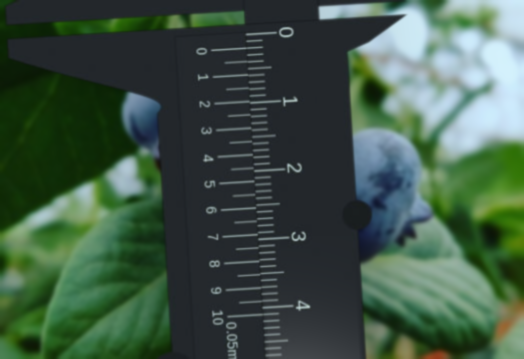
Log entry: 2.0mm
